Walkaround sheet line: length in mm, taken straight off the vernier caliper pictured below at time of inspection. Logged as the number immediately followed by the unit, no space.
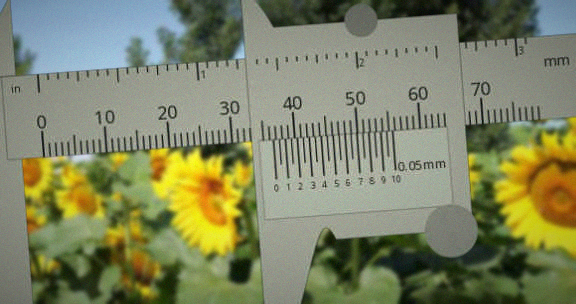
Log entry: 36.6mm
